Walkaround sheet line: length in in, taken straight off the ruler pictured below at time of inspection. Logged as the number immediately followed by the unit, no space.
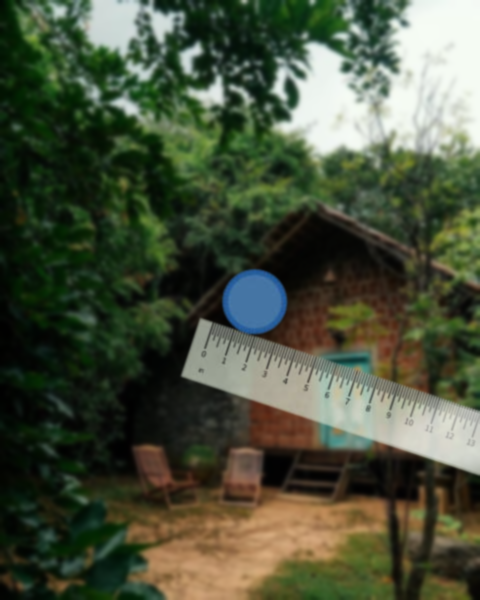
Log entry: 3in
